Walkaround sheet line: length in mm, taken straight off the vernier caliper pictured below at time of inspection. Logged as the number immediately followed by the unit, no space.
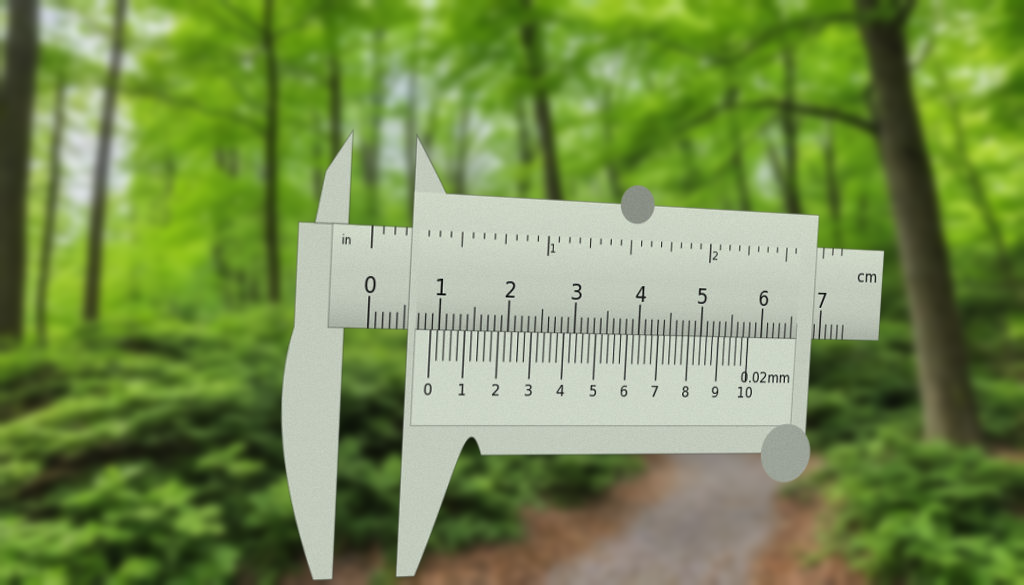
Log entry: 8.8mm
